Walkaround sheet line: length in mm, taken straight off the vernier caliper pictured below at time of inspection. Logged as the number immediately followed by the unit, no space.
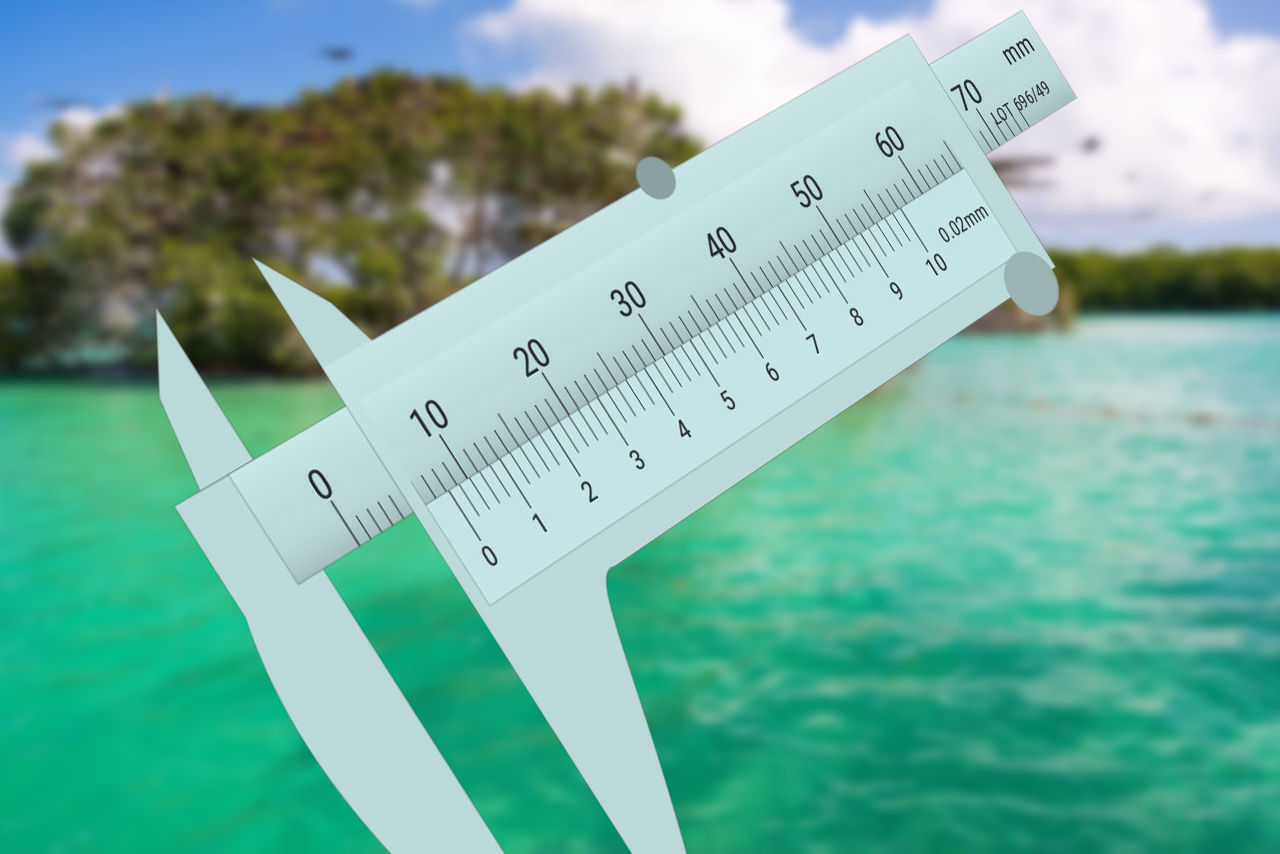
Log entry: 8.2mm
